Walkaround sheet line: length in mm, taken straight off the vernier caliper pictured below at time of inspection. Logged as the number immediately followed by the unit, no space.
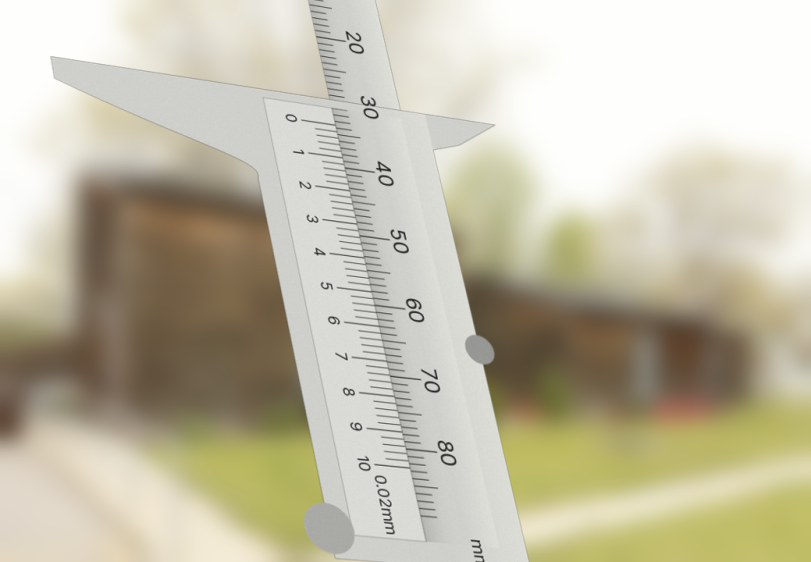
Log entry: 33.6mm
